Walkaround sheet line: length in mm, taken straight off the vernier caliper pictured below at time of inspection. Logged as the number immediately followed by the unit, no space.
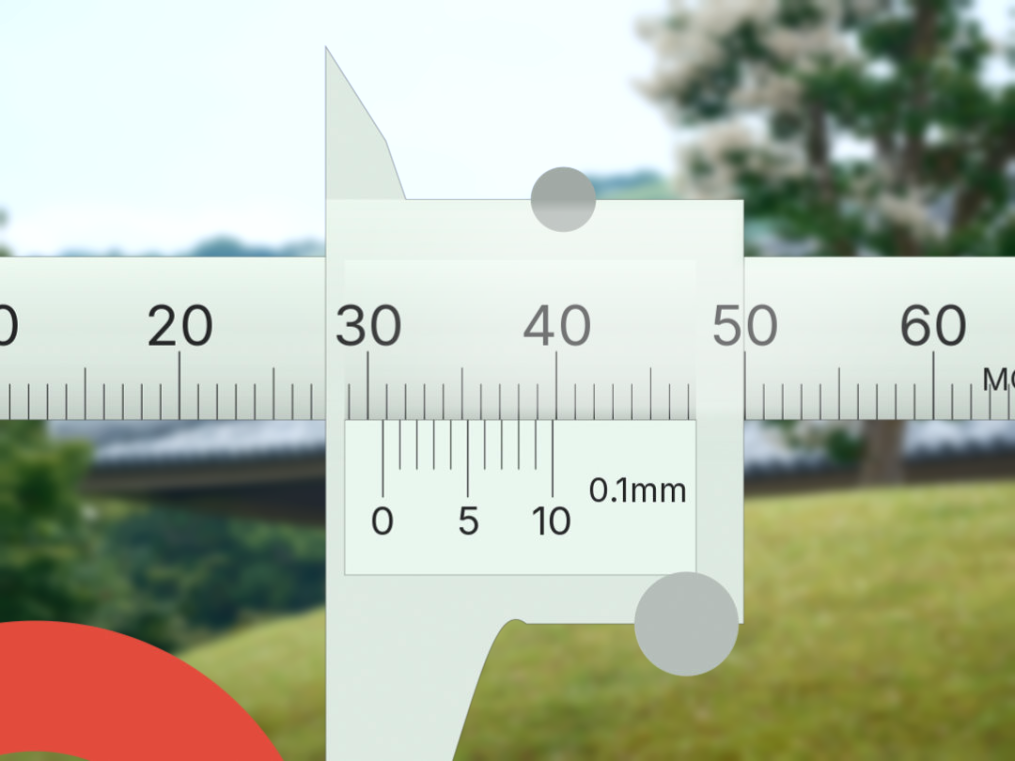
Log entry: 30.8mm
